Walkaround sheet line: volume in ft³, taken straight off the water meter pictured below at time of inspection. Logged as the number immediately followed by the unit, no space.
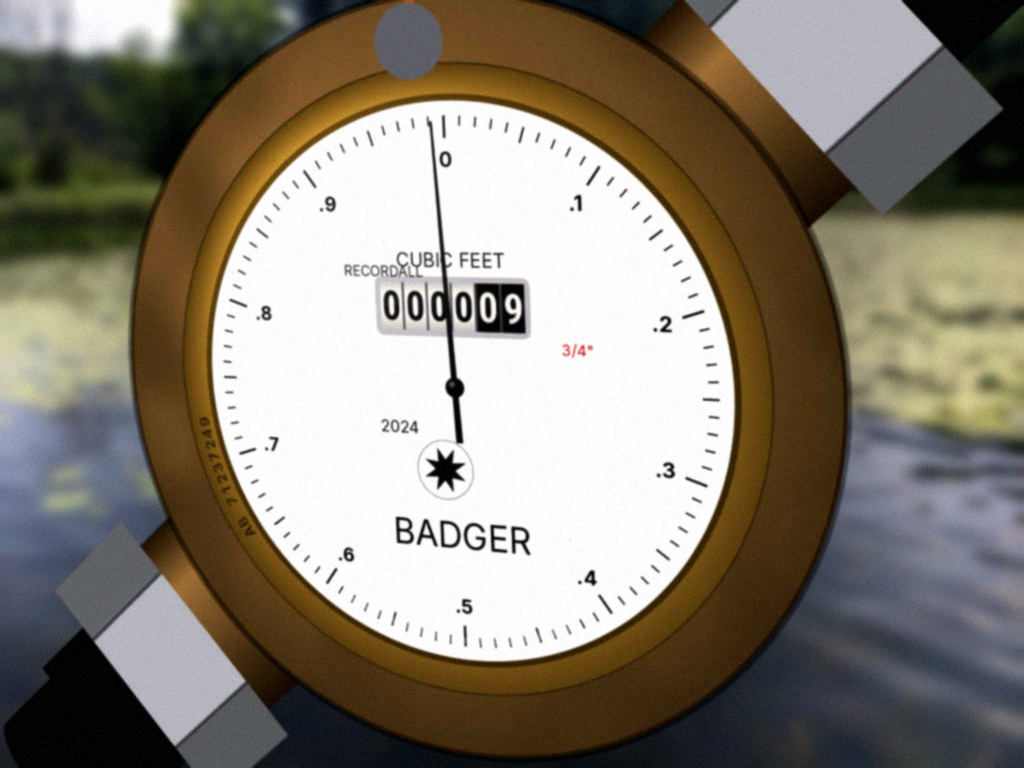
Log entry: 8.99ft³
